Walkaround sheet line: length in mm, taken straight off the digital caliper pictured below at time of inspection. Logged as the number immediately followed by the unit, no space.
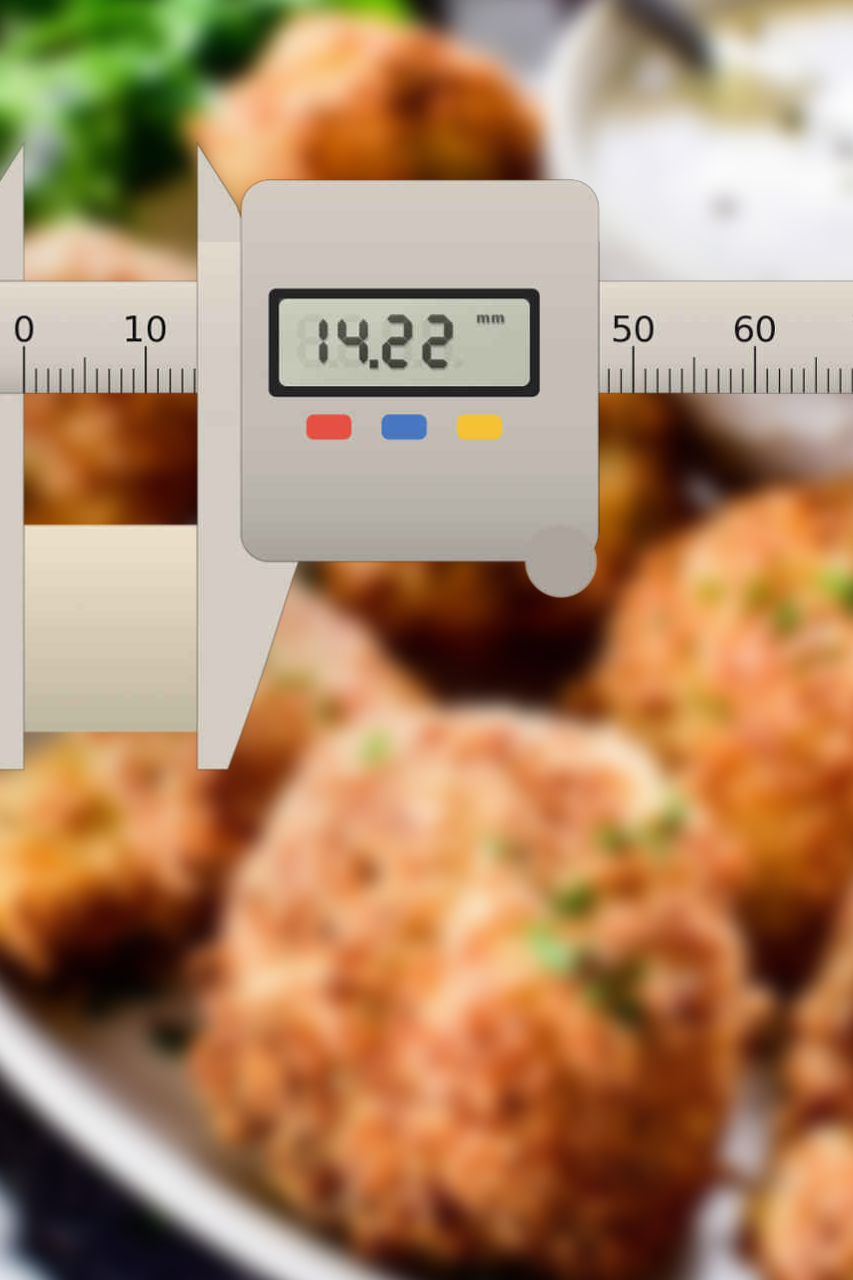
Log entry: 14.22mm
